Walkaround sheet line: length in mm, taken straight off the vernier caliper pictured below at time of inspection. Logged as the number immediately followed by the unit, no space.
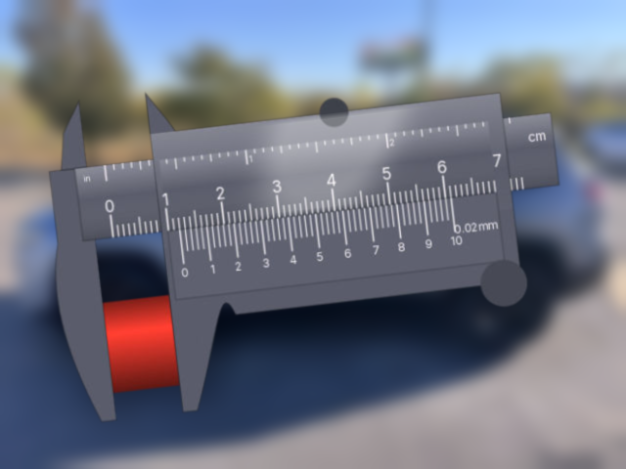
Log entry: 12.0mm
